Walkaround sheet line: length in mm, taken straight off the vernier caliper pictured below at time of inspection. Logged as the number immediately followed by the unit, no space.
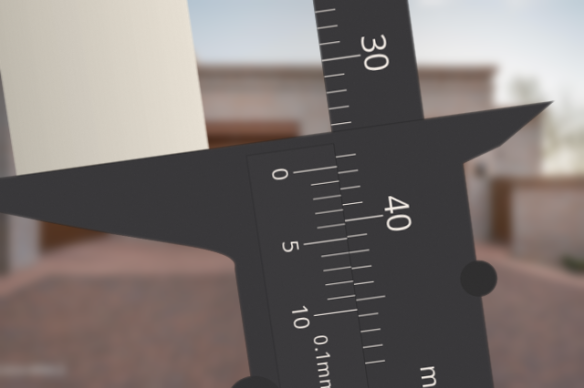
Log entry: 36.6mm
